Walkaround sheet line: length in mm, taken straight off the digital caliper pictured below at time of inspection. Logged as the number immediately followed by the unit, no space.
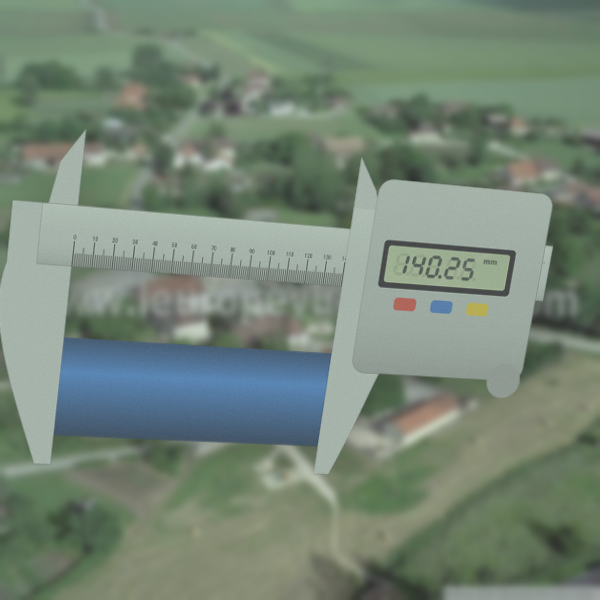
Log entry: 140.25mm
